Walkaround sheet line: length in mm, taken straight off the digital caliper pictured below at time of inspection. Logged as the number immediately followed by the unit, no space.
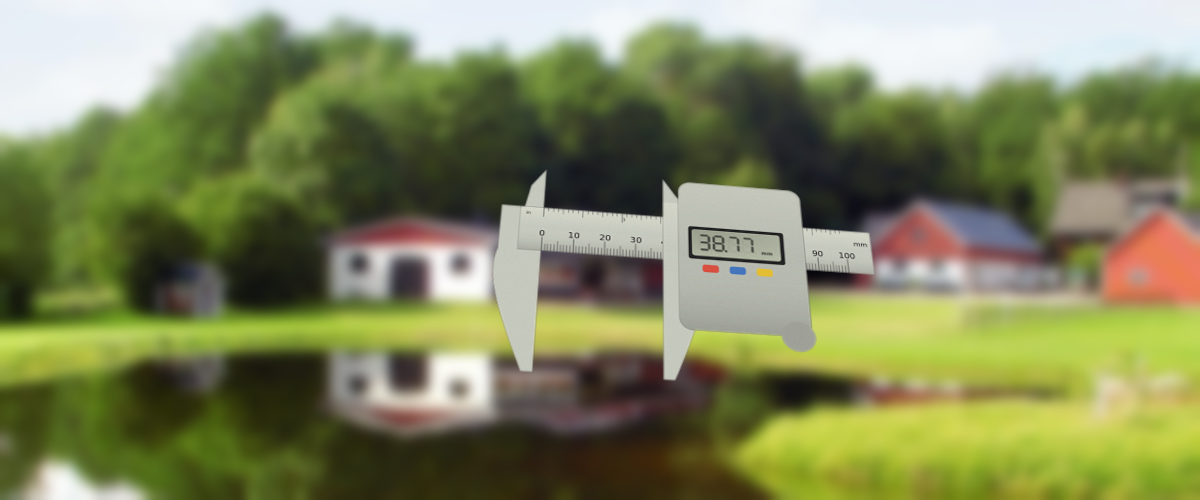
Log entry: 38.77mm
